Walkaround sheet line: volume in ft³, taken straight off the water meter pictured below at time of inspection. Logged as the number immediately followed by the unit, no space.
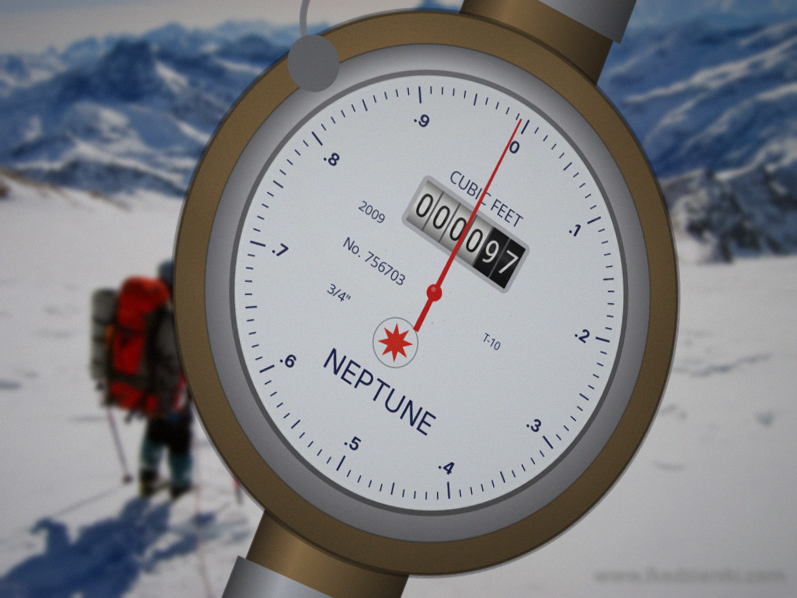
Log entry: 96.99ft³
